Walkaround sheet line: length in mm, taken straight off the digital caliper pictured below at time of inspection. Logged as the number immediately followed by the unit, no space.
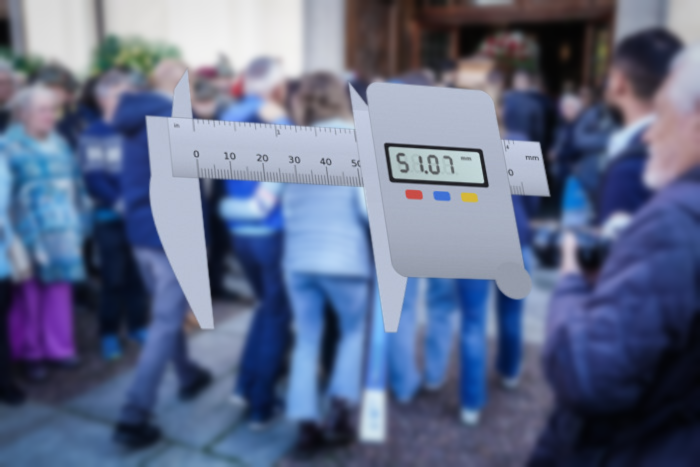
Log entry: 51.07mm
